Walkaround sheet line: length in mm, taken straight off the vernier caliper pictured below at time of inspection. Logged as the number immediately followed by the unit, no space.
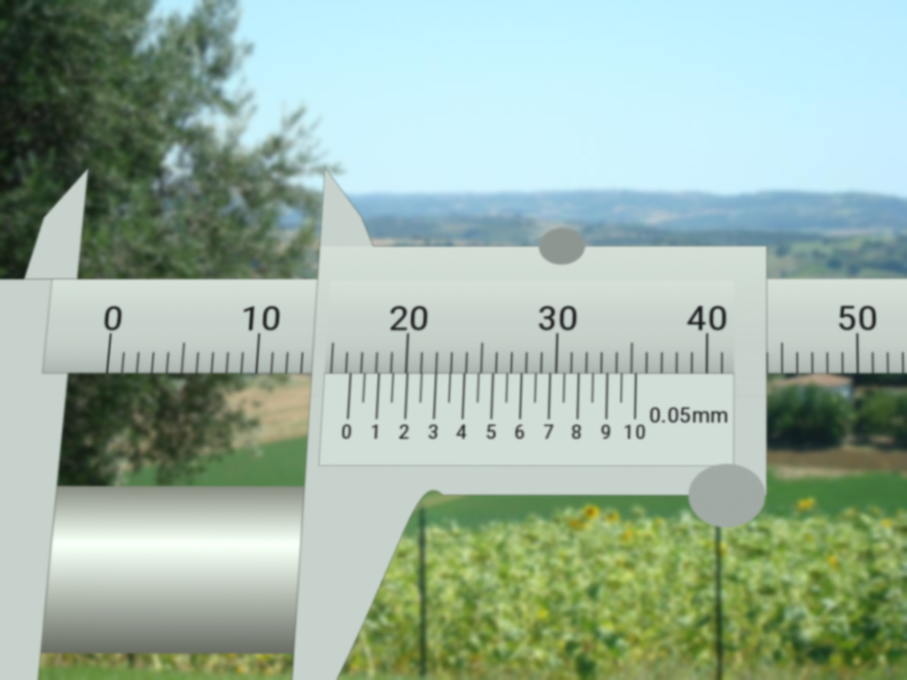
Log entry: 16.3mm
